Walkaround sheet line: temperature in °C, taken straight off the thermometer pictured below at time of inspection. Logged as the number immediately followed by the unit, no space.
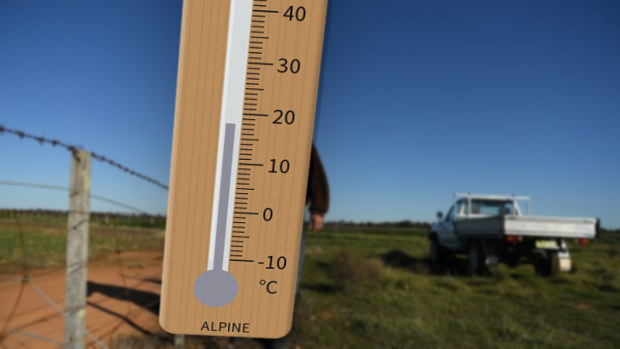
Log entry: 18°C
